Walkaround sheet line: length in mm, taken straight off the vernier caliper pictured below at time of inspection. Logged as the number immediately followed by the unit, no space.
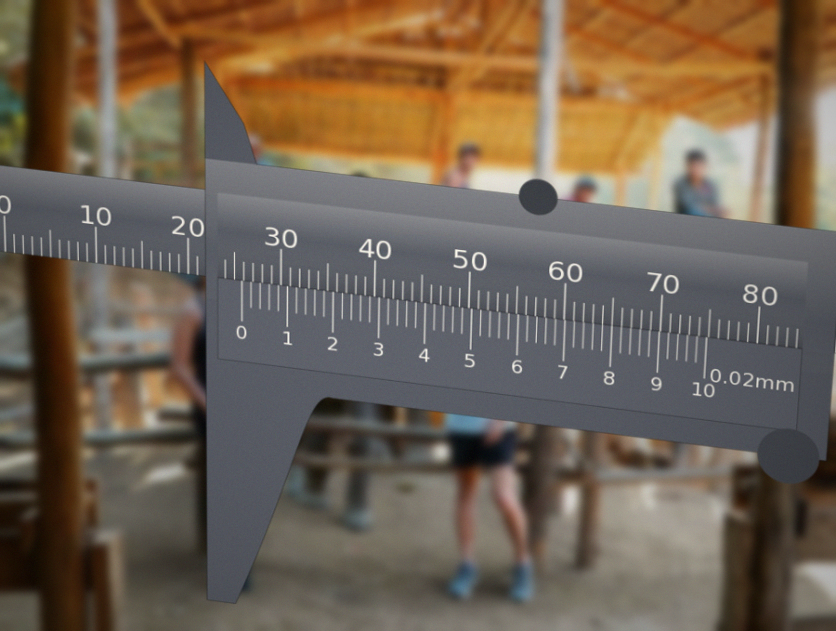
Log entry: 25.8mm
